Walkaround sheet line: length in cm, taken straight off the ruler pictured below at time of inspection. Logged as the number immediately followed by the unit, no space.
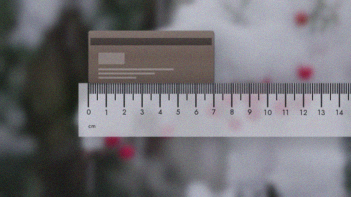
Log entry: 7cm
